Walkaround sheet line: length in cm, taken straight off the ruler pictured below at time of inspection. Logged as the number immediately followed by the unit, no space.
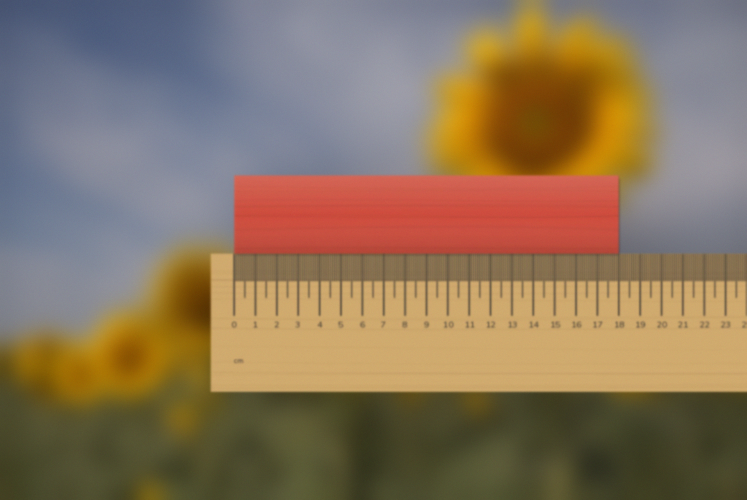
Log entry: 18cm
